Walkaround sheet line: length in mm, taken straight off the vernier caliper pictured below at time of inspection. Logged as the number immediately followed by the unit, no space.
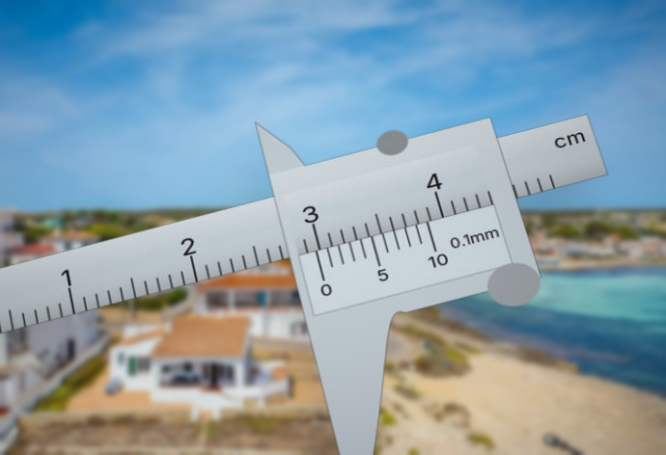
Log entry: 29.7mm
